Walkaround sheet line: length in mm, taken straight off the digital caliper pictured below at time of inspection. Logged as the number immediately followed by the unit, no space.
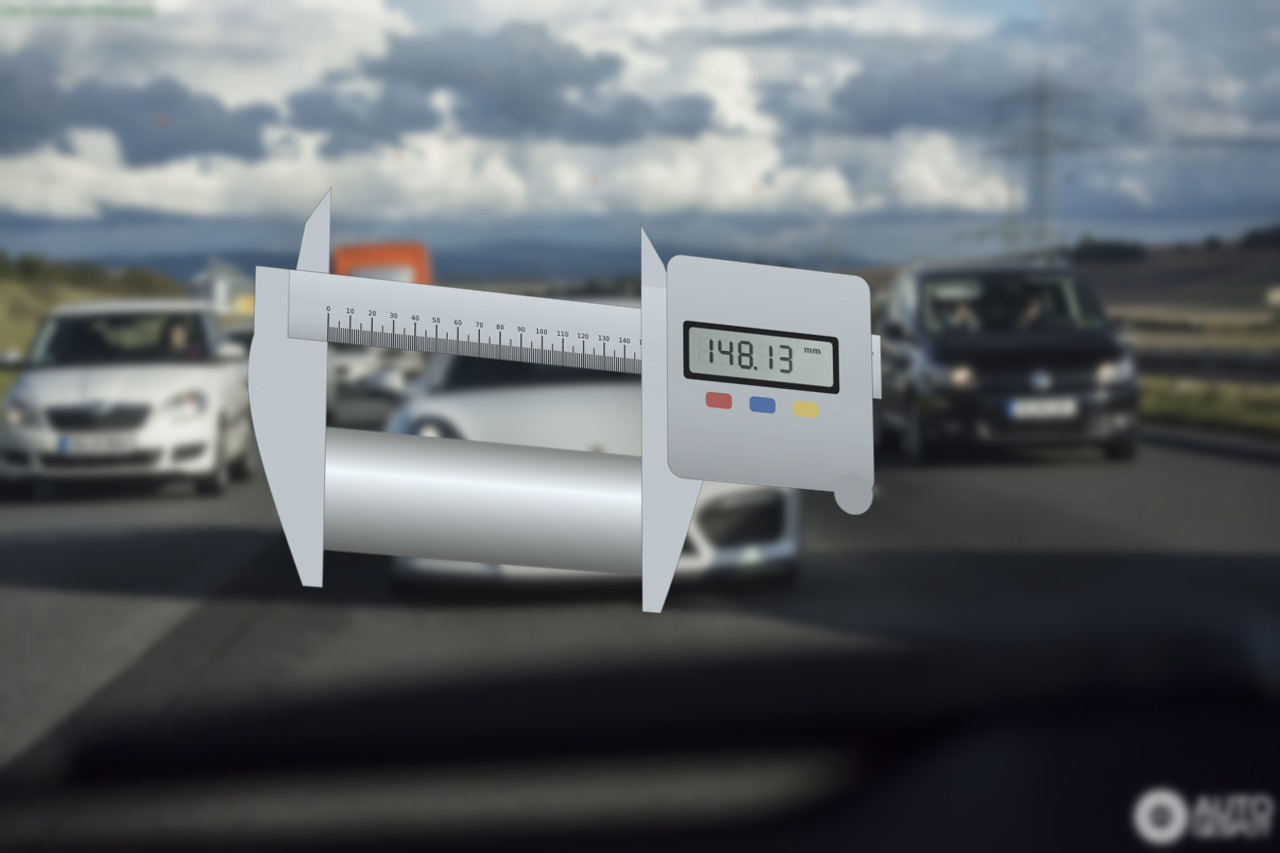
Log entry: 148.13mm
